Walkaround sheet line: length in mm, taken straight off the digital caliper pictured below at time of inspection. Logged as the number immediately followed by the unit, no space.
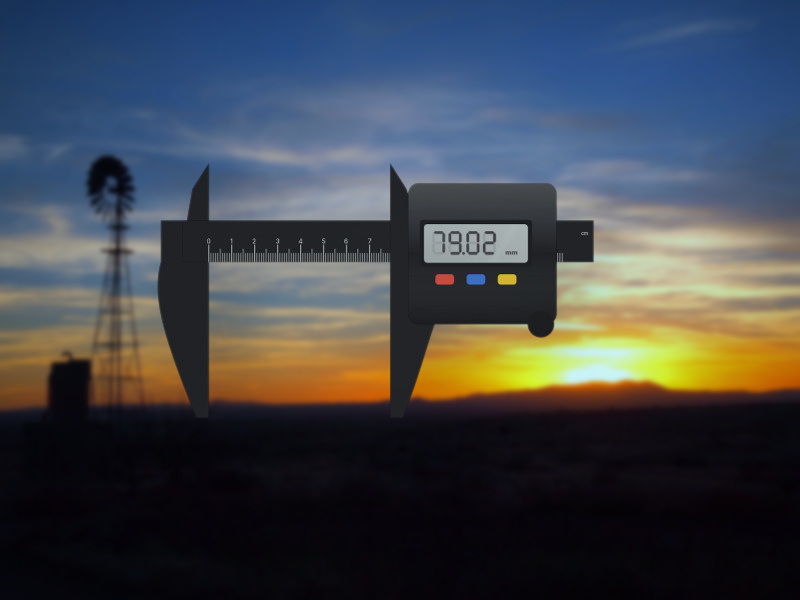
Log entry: 79.02mm
